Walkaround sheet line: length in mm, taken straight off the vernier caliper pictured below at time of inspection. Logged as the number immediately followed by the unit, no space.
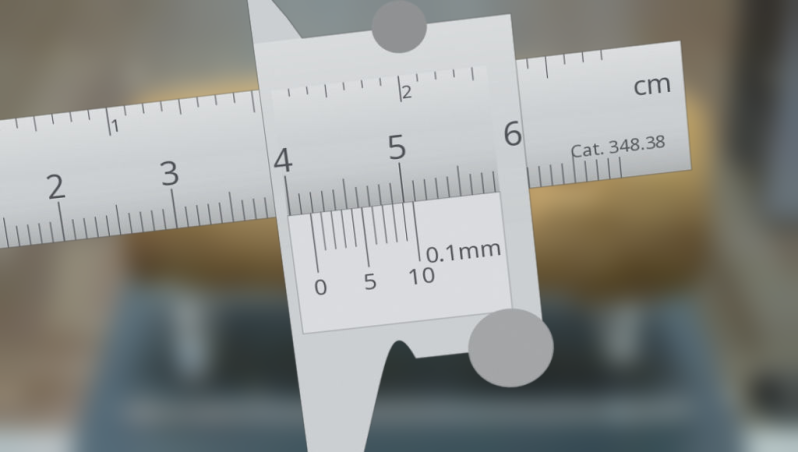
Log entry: 41.8mm
